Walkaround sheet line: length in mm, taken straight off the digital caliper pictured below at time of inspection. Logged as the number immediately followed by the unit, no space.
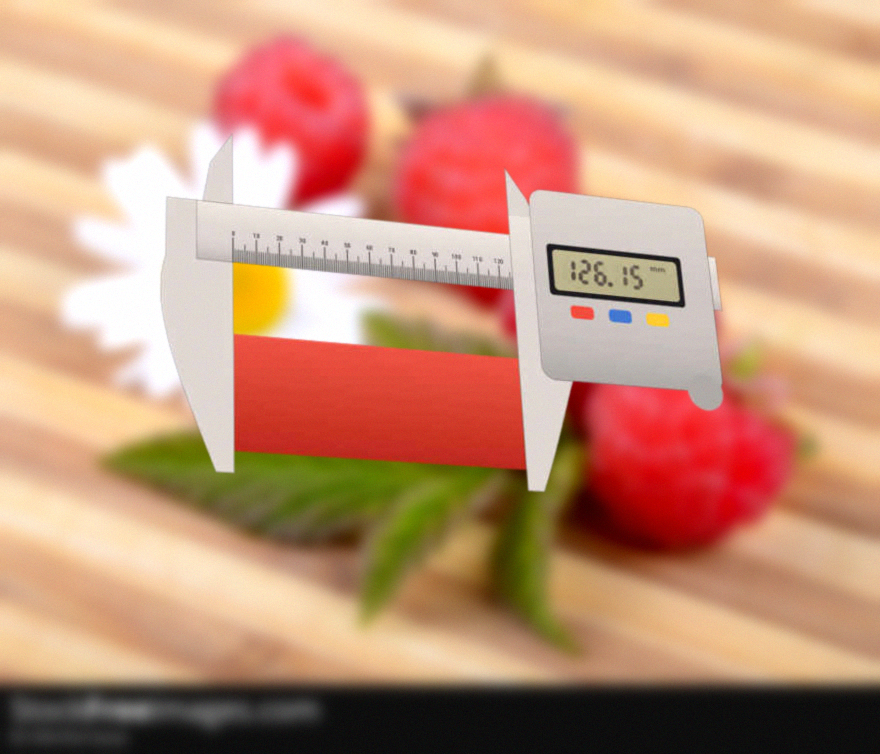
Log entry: 126.15mm
